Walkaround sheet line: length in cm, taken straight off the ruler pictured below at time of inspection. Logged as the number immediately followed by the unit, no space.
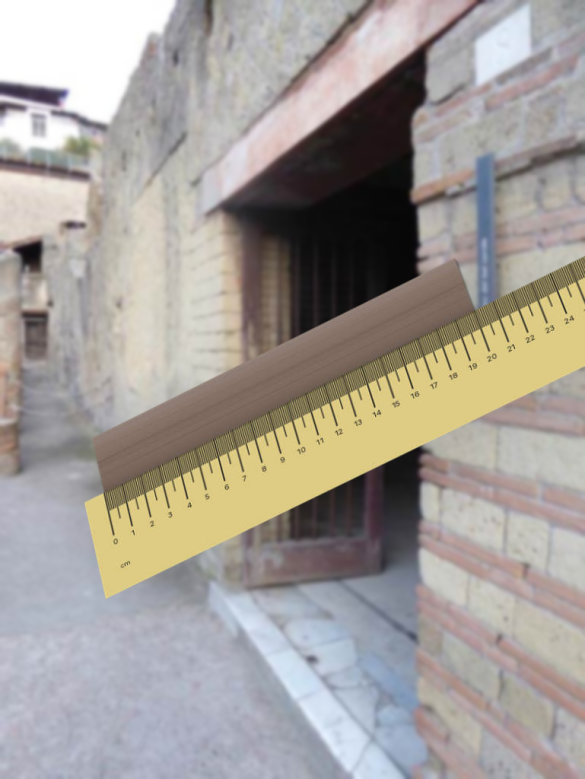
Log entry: 20cm
